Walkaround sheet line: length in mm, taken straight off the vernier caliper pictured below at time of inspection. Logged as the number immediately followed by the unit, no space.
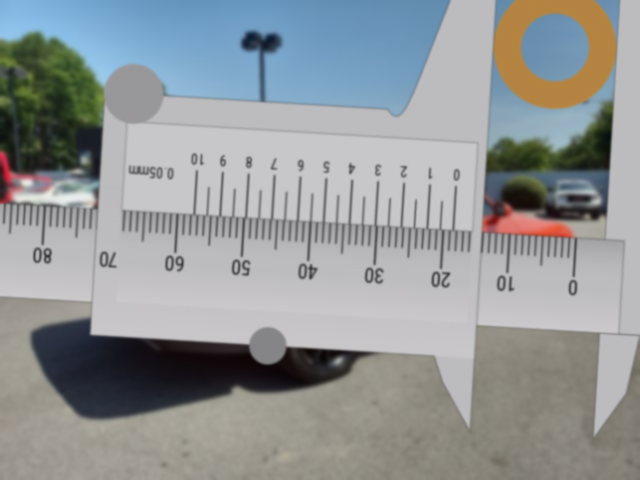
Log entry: 18.5mm
